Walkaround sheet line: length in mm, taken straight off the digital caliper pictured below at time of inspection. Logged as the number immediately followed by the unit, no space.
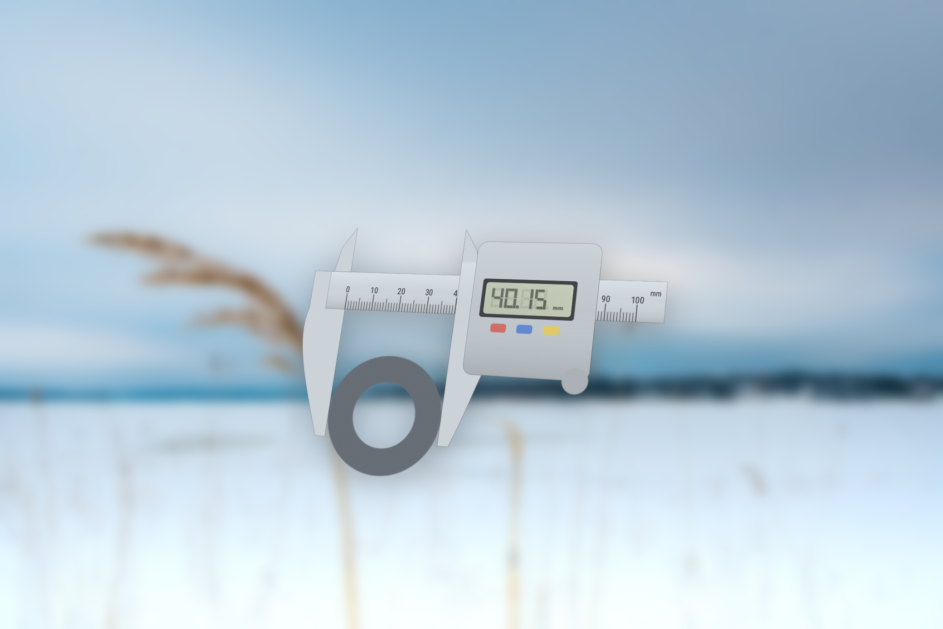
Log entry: 40.15mm
